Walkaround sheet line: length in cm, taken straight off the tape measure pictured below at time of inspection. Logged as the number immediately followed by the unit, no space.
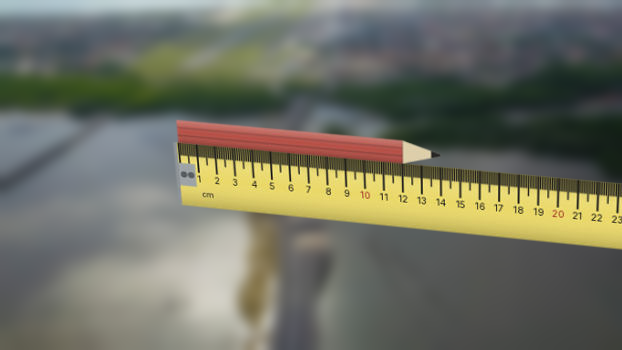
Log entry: 14cm
